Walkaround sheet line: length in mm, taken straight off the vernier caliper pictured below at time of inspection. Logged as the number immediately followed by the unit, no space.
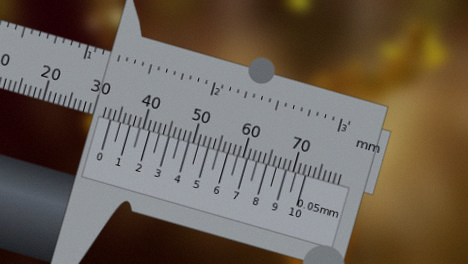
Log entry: 33.5mm
